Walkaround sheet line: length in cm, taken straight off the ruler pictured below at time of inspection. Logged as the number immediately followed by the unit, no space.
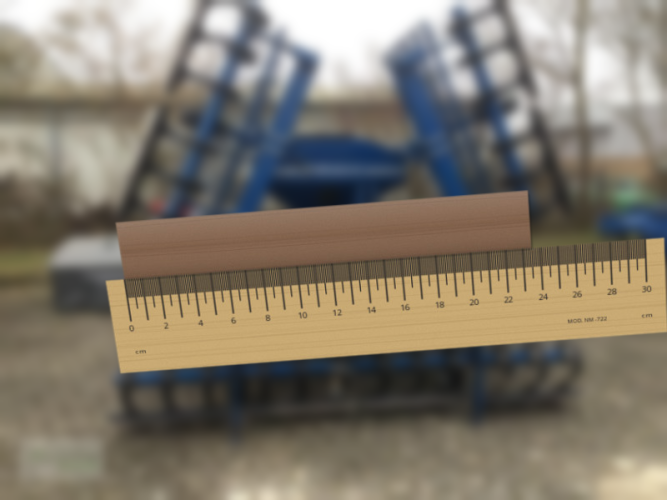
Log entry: 23.5cm
